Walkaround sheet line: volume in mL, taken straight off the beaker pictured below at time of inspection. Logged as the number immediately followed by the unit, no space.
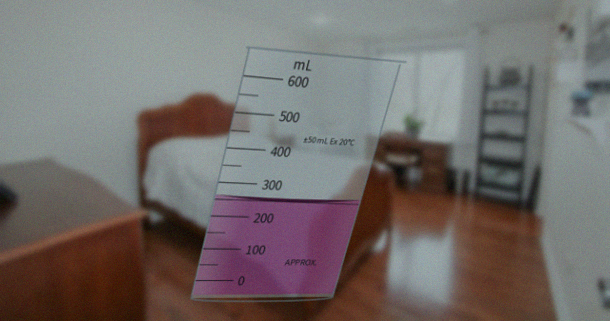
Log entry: 250mL
